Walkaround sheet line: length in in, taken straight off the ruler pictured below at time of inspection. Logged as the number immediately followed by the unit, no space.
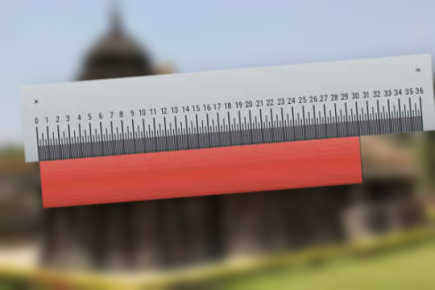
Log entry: 30in
